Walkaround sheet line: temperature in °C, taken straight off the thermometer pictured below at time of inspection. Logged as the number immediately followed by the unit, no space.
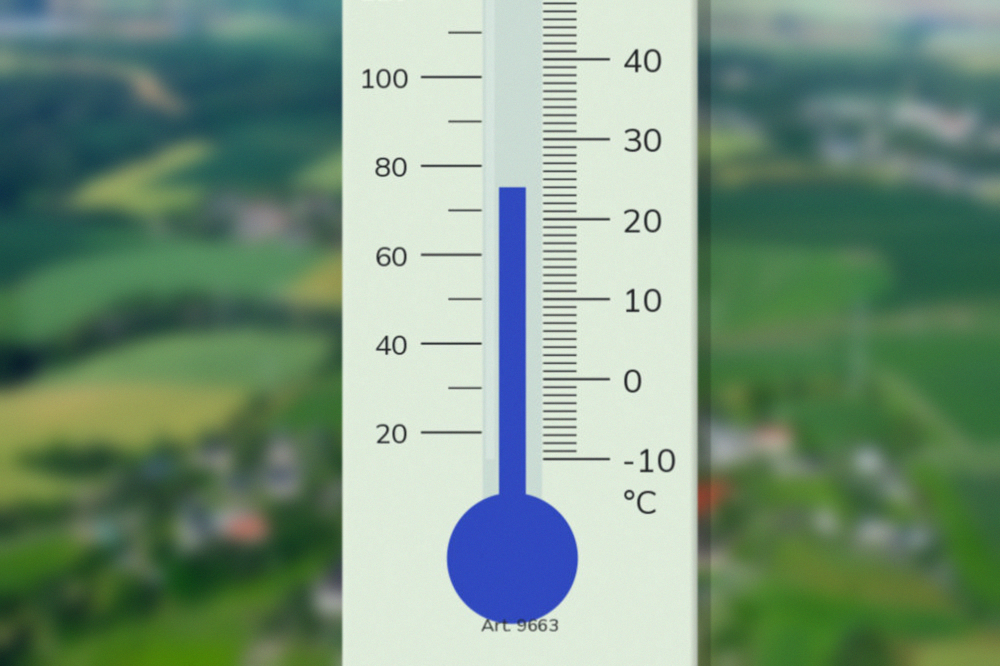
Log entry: 24°C
